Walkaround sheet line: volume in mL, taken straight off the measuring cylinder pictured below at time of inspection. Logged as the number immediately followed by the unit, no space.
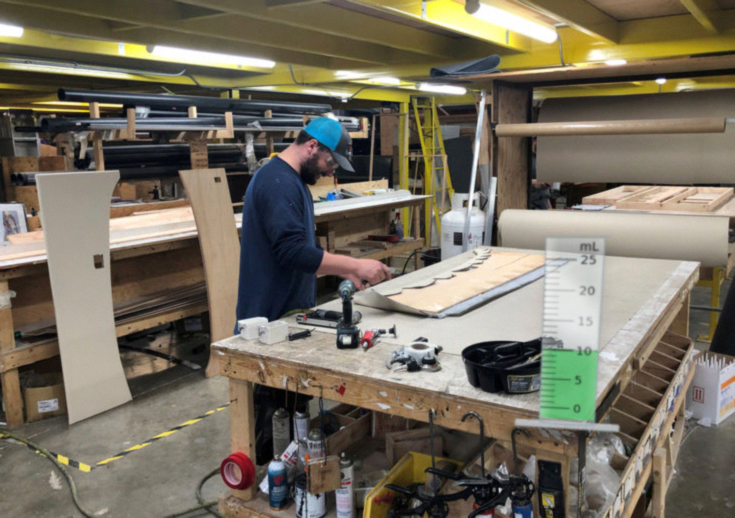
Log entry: 10mL
